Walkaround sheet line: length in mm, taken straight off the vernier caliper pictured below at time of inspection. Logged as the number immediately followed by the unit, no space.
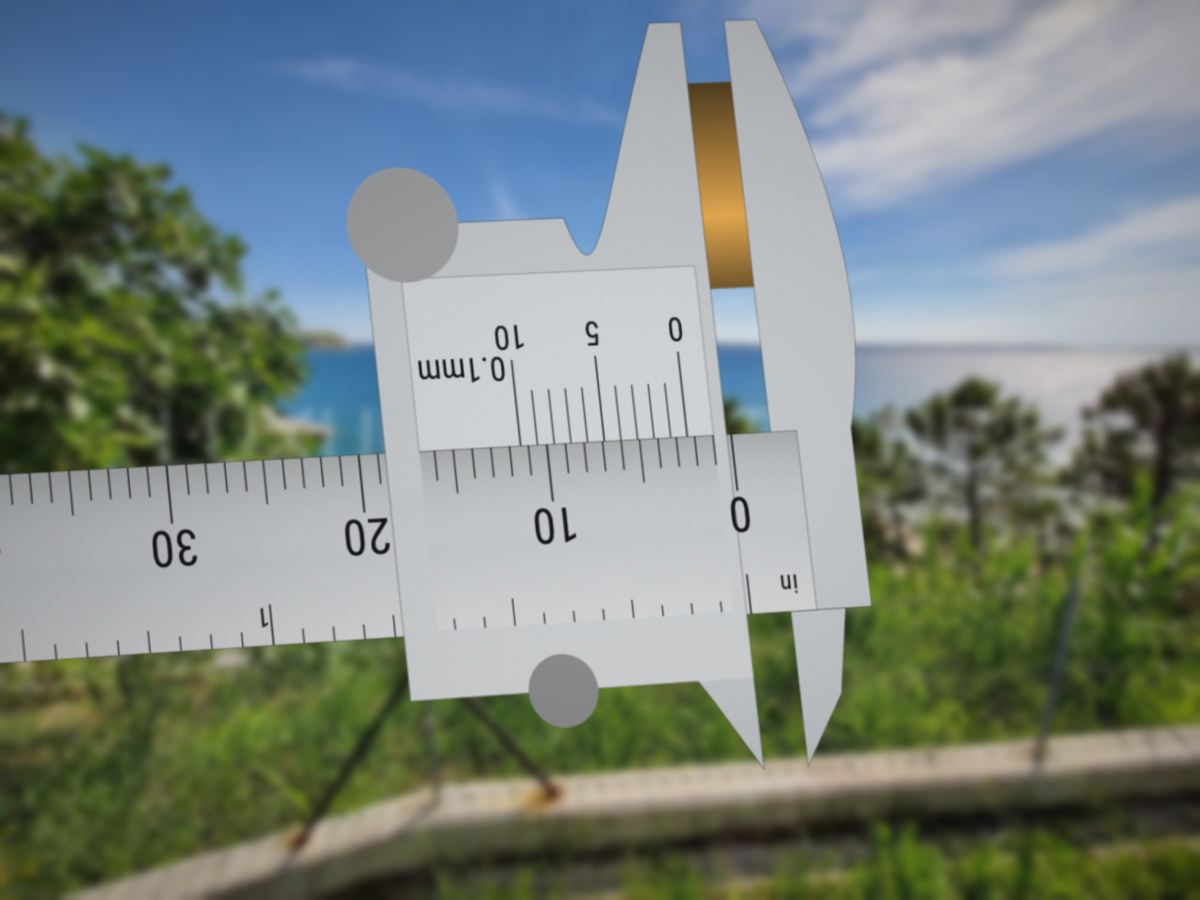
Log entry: 2.4mm
